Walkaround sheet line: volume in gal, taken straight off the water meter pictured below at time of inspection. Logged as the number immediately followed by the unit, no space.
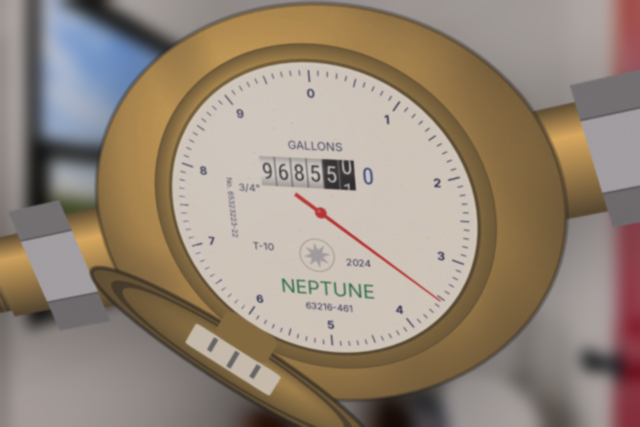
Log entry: 9685503.5gal
